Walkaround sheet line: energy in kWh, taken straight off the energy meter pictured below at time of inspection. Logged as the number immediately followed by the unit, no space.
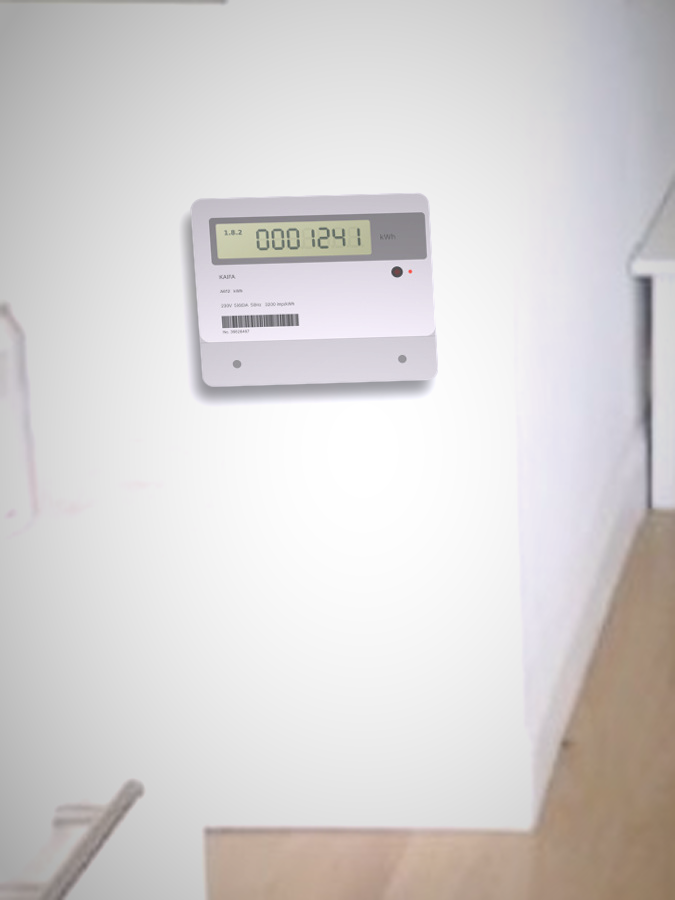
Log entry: 1241kWh
